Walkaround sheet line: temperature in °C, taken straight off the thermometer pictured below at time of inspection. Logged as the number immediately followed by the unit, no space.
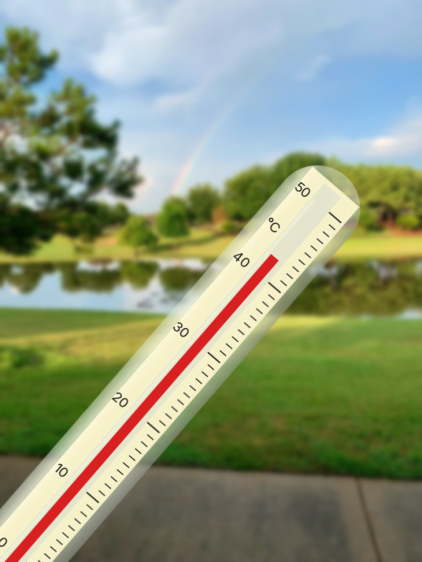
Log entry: 42.5°C
